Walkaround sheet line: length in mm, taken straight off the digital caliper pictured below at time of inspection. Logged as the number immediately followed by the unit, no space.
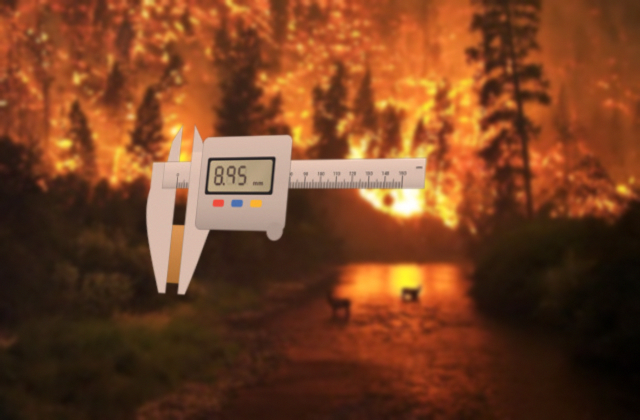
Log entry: 8.95mm
